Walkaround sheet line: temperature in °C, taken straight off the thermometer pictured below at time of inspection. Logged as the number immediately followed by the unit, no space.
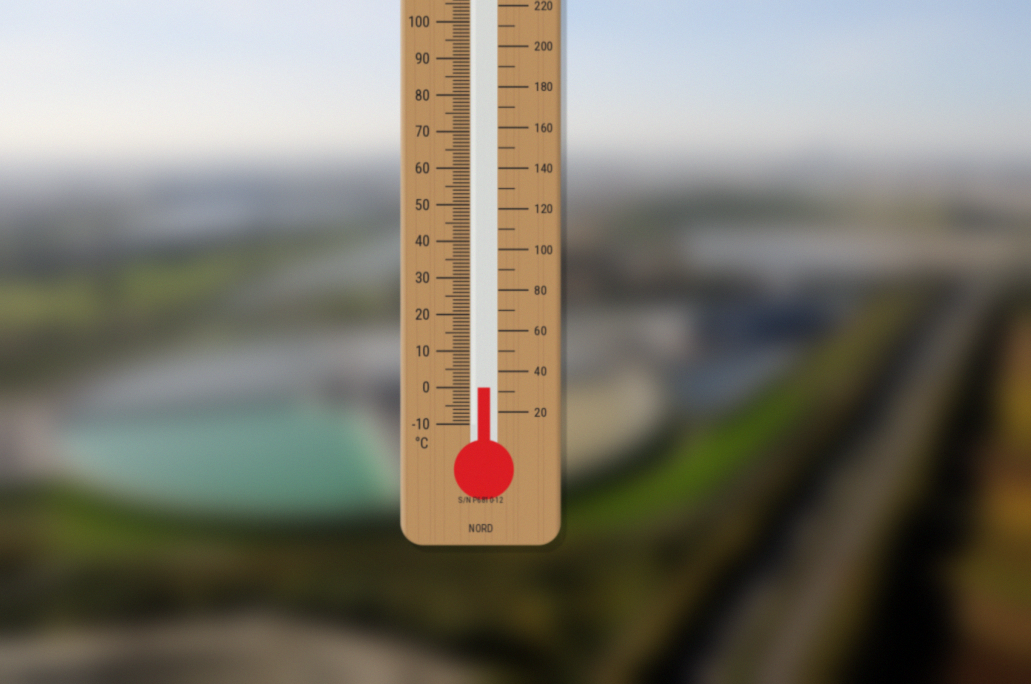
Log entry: 0°C
